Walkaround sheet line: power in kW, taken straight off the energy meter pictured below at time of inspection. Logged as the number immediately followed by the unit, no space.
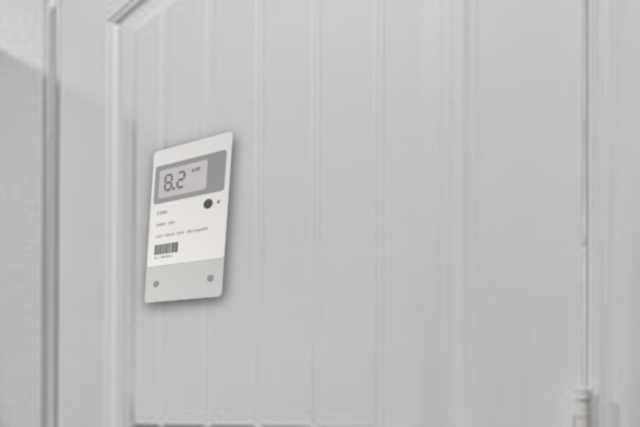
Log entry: 8.2kW
